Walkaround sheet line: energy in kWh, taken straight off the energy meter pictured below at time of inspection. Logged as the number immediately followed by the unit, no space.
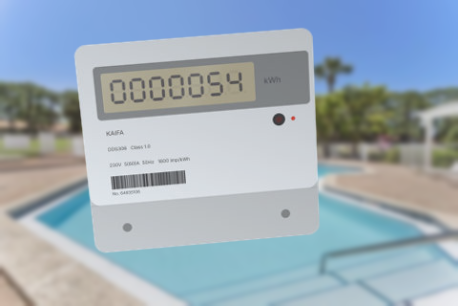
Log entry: 54kWh
